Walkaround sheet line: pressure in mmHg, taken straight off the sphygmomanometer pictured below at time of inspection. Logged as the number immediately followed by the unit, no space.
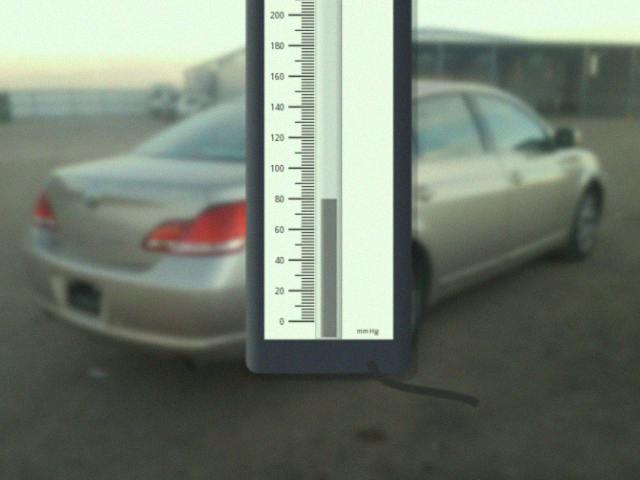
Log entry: 80mmHg
